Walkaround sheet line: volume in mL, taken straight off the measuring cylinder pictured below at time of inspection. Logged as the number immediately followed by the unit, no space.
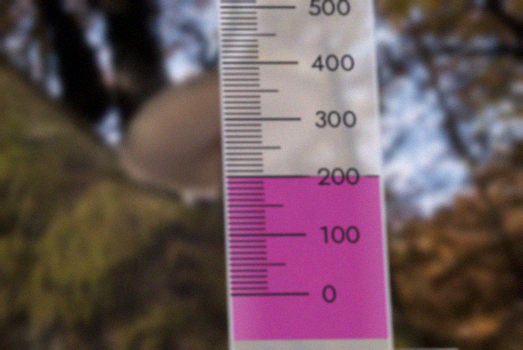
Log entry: 200mL
